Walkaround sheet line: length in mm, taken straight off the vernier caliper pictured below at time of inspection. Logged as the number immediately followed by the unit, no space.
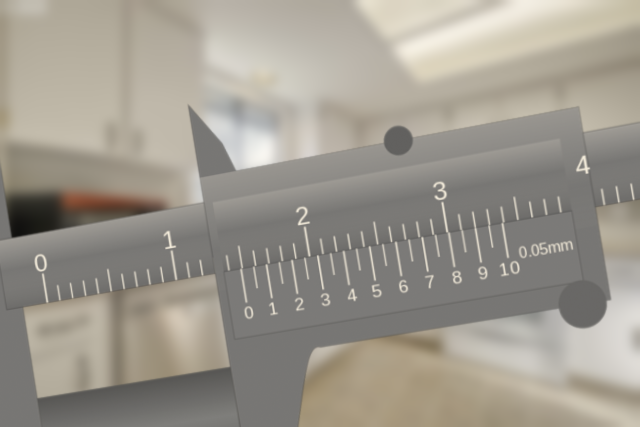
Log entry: 14.9mm
